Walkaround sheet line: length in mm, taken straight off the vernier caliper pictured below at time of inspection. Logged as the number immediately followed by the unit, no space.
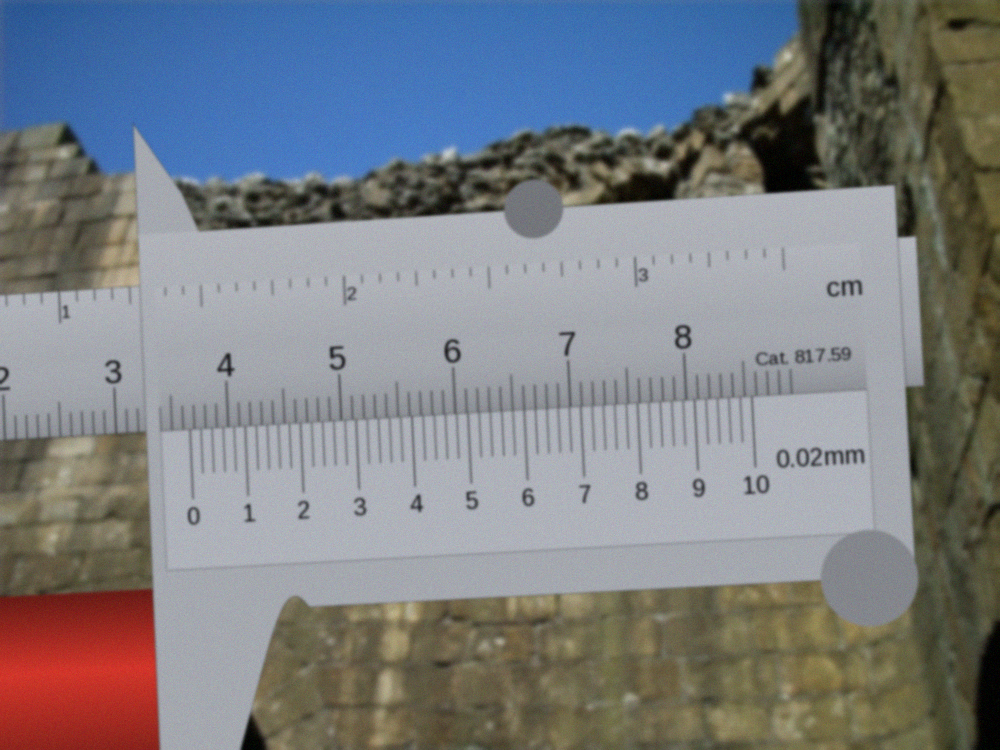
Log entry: 36.6mm
